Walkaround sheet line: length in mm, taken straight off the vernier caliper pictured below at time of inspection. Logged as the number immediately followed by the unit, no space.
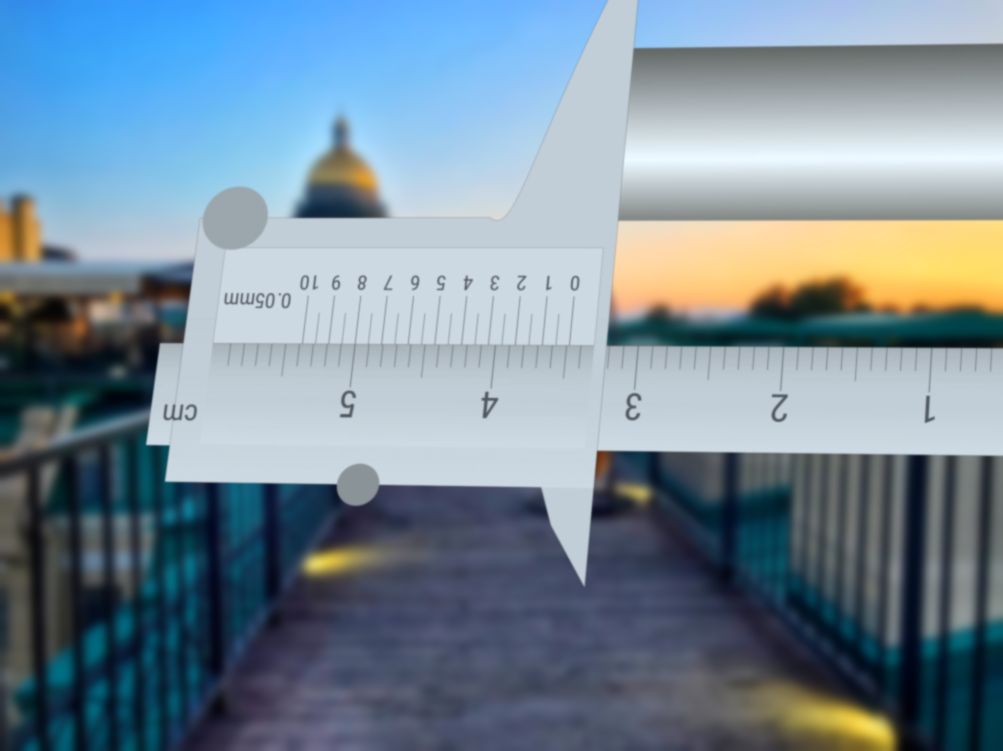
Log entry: 34.8mm
